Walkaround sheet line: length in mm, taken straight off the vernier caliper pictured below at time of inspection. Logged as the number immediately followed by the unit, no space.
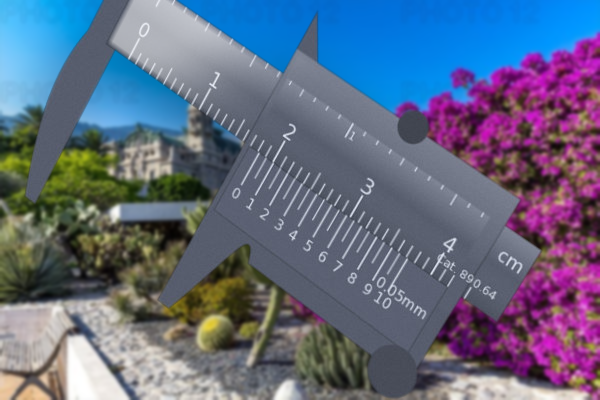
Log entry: 18.2mm
